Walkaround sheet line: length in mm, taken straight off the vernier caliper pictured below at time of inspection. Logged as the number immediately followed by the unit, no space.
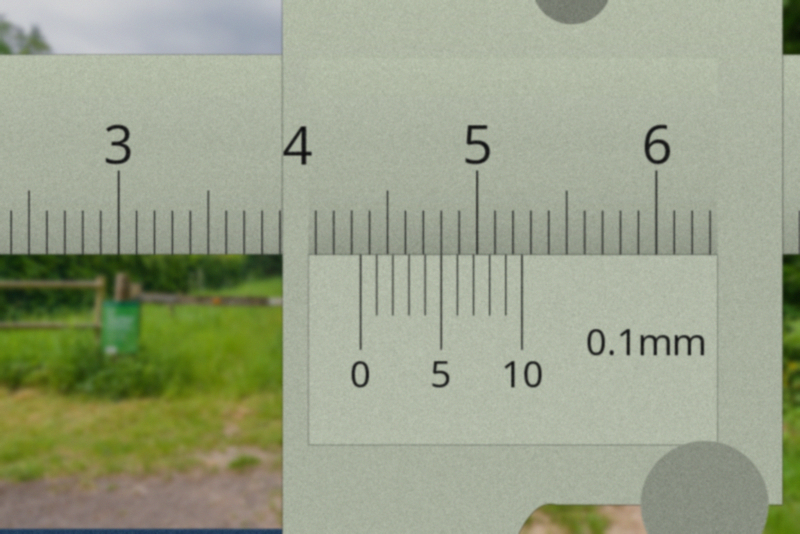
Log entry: 43.5mm
